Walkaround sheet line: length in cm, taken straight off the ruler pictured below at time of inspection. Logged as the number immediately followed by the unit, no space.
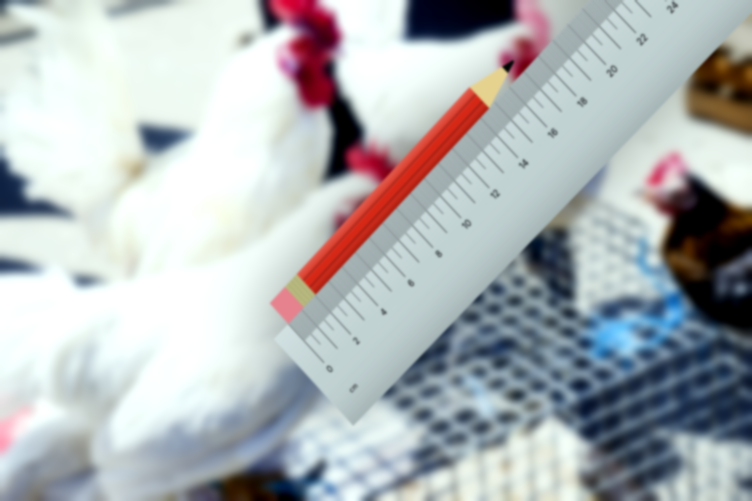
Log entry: 17cm
